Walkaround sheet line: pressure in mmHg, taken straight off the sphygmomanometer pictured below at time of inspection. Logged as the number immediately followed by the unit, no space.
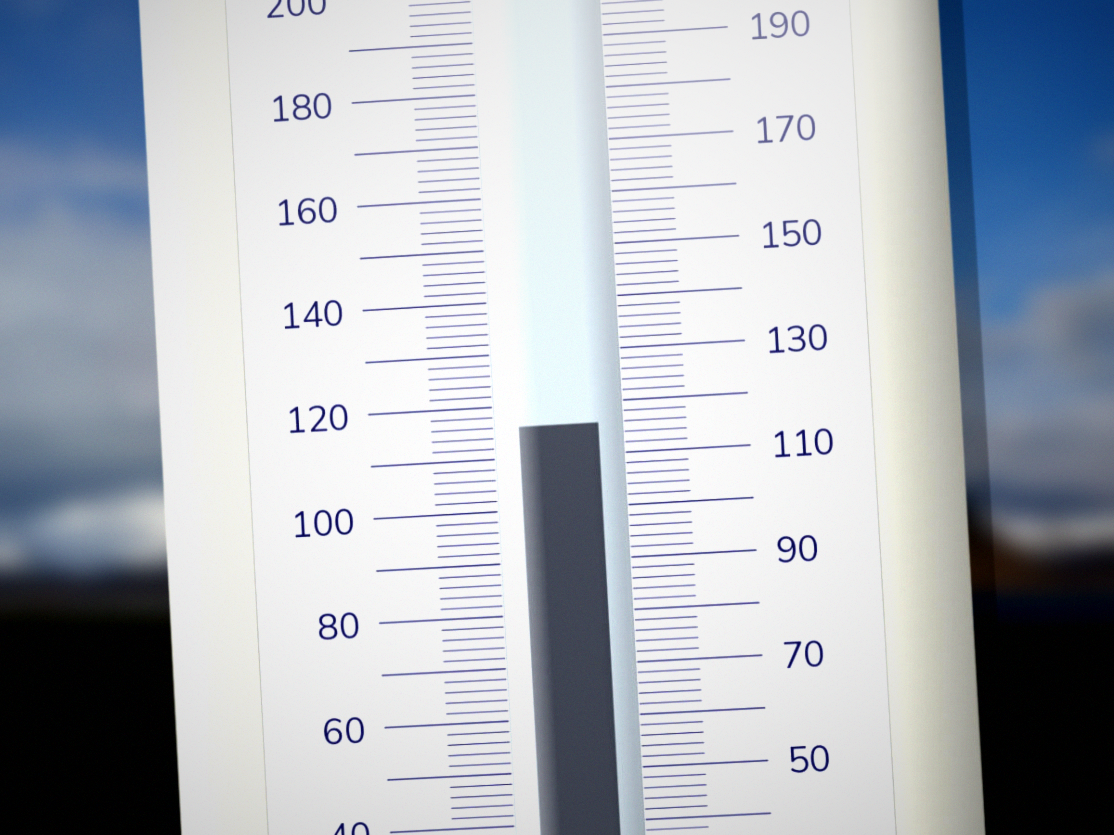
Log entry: 116mmHg
